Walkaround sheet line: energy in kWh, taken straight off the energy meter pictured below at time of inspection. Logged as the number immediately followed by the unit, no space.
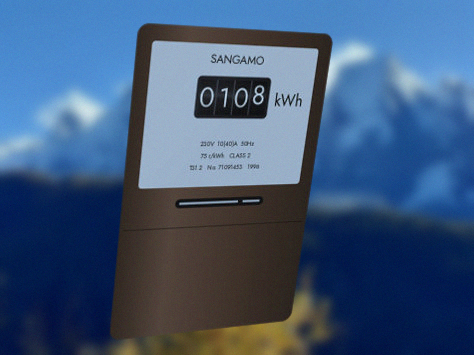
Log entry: 108kWh
